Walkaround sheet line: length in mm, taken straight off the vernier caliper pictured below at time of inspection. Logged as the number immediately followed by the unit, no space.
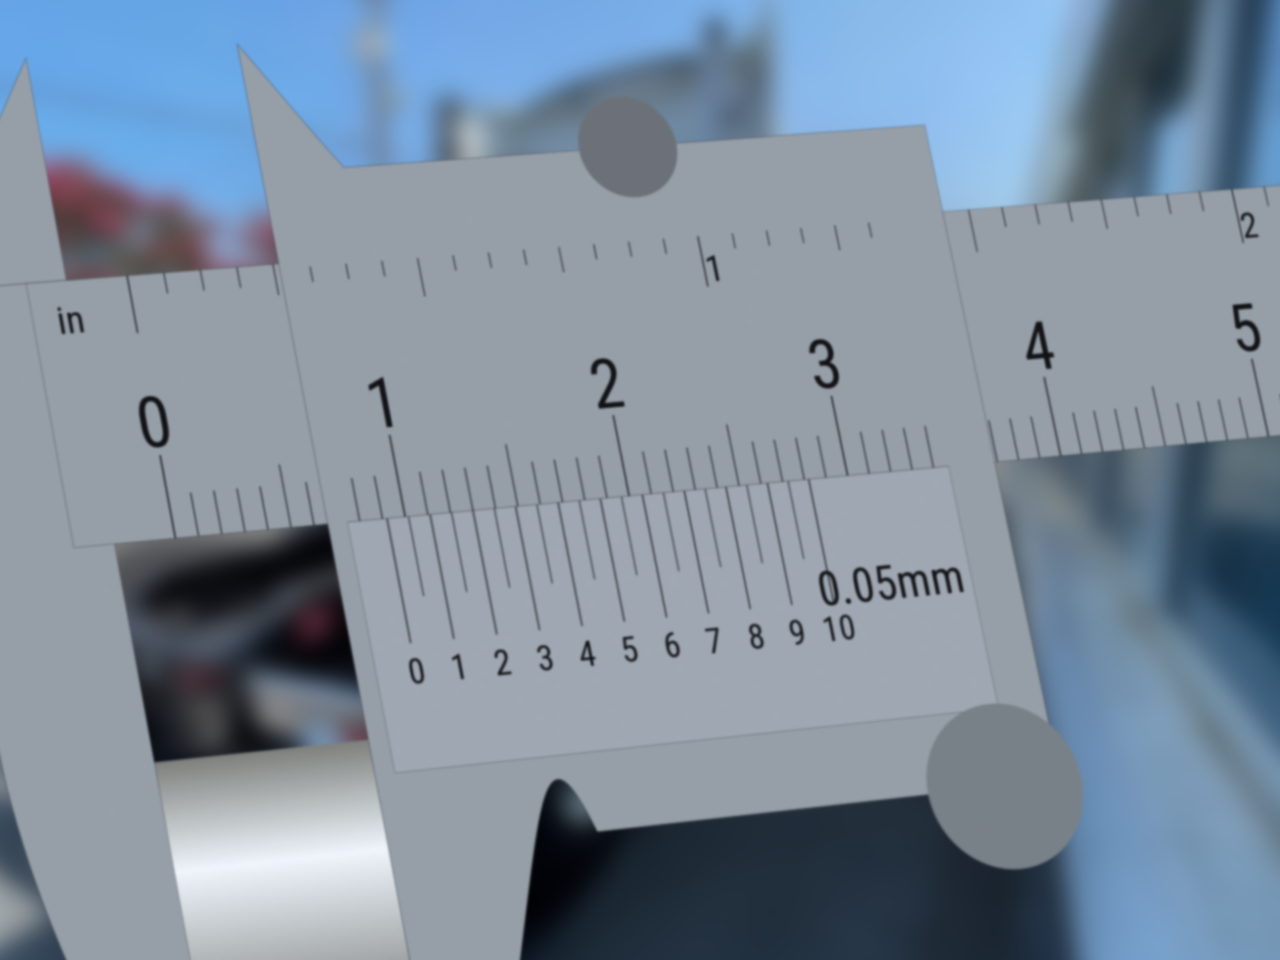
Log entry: 9.2mm
